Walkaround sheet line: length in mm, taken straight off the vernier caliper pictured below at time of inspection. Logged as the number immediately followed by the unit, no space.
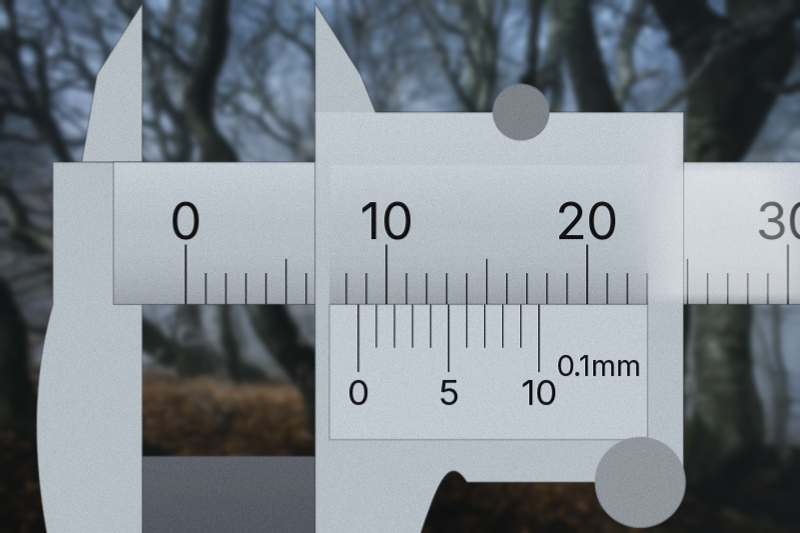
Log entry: 8.6mm
